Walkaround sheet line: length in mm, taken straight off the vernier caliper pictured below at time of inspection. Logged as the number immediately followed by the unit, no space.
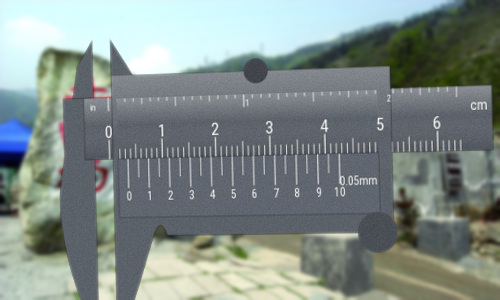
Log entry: 3.5mm
